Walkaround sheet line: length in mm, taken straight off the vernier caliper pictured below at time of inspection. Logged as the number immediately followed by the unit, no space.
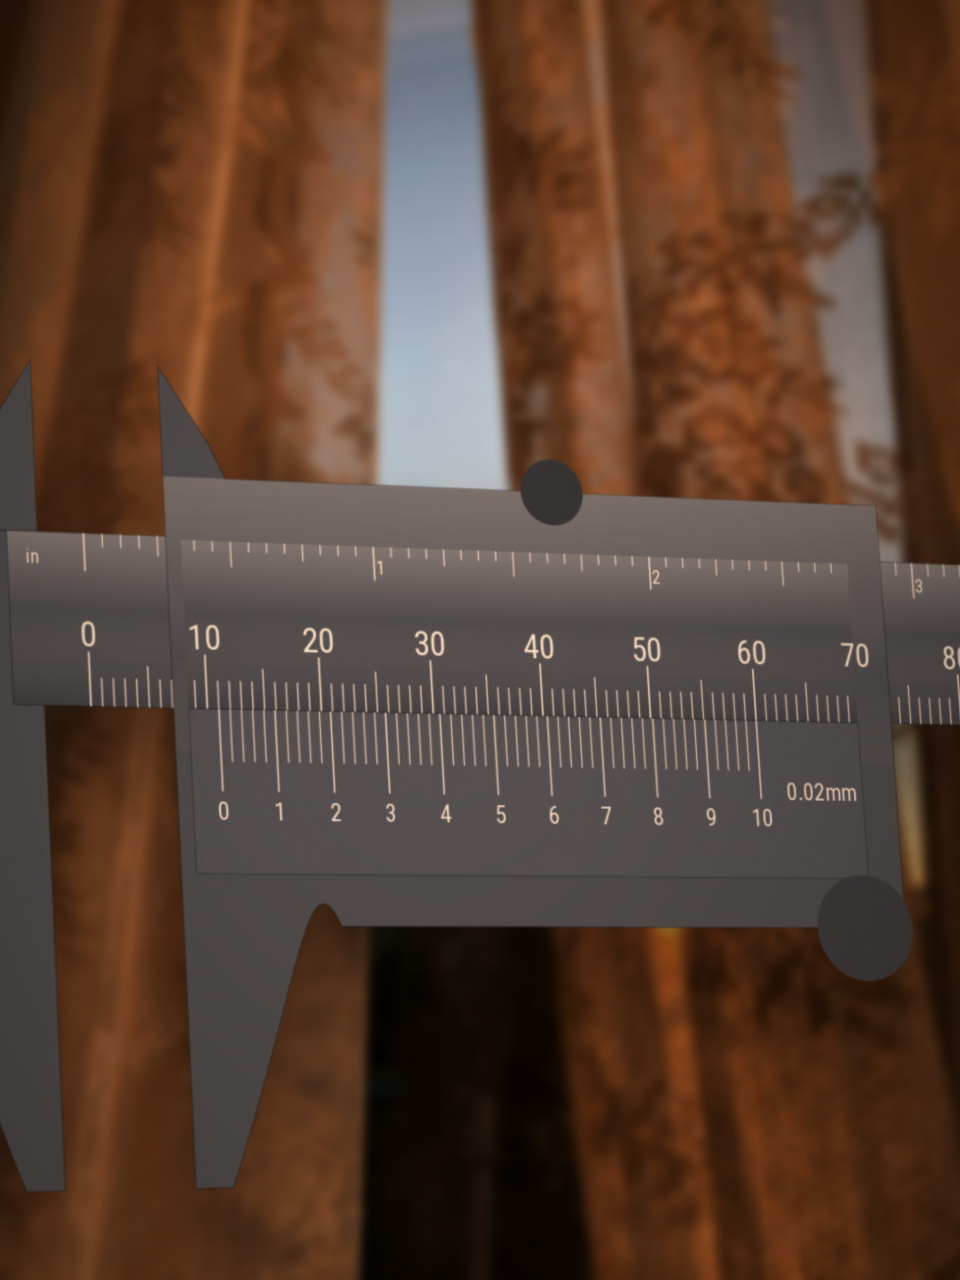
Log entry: 11.0mm
